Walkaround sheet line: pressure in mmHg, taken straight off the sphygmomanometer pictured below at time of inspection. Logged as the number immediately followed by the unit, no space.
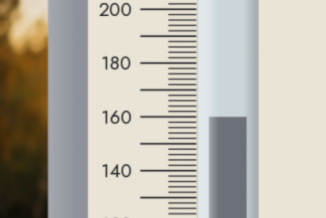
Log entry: 160mmHg
